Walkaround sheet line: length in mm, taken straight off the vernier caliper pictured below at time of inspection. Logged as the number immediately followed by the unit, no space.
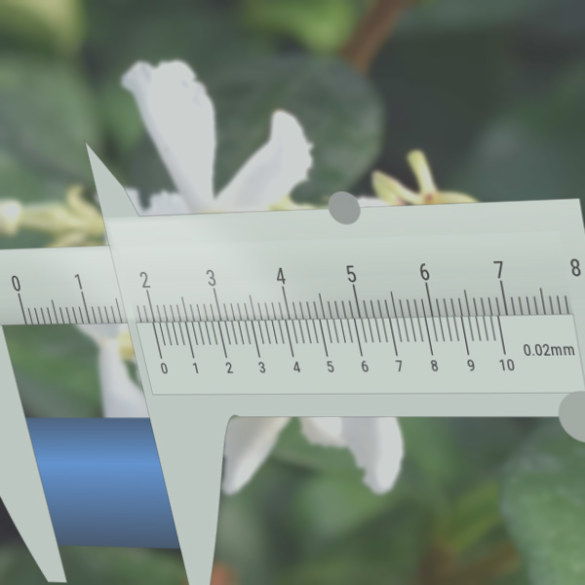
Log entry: 19.8mm
